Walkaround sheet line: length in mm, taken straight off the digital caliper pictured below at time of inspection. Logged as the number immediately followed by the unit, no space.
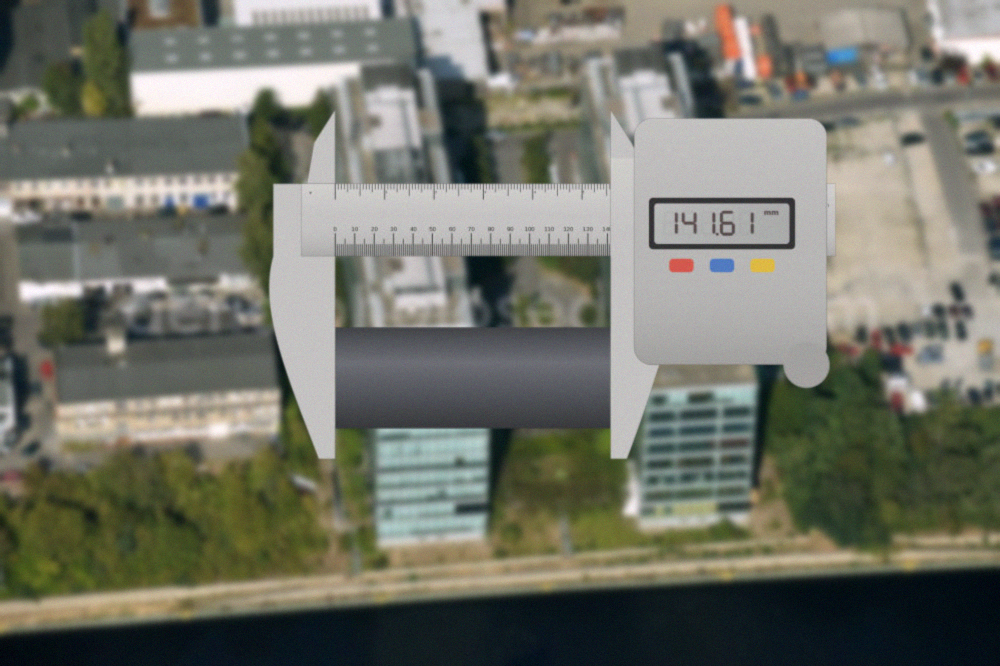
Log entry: 141.61mm
